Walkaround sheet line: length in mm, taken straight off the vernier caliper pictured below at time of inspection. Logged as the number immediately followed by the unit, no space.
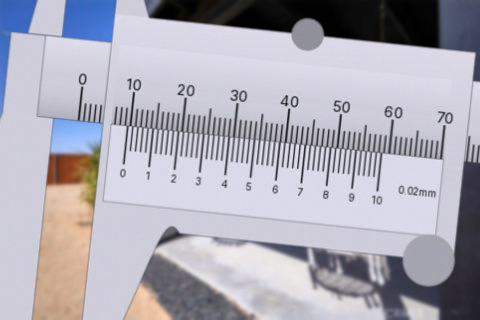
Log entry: 9.5mm
